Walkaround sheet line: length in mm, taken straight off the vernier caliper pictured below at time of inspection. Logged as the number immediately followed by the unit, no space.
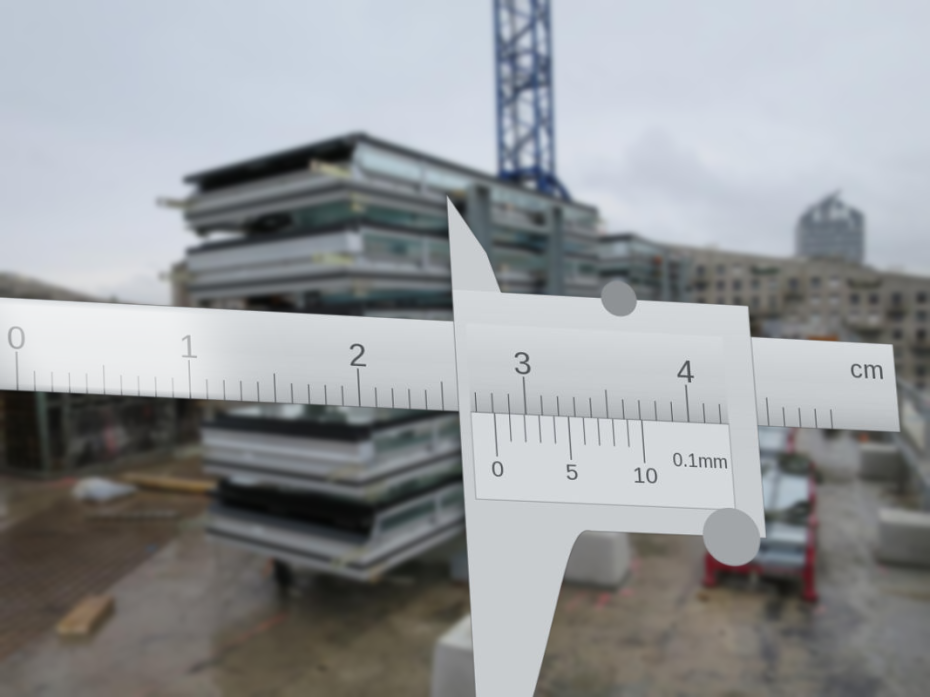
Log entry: 28.1mm
